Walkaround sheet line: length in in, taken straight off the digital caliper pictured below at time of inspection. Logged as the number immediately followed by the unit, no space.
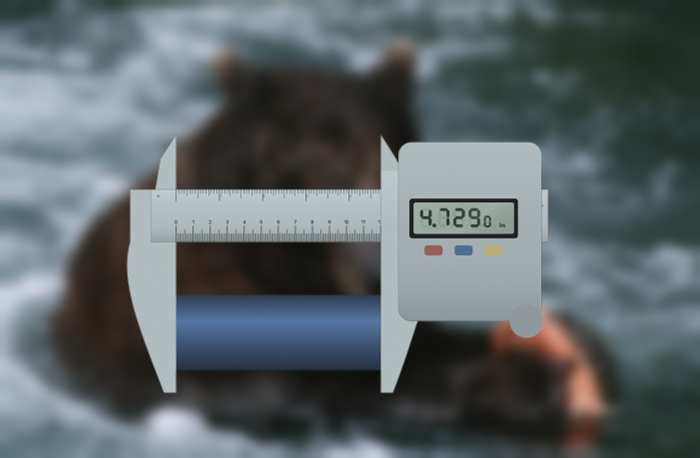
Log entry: 4.7290in
